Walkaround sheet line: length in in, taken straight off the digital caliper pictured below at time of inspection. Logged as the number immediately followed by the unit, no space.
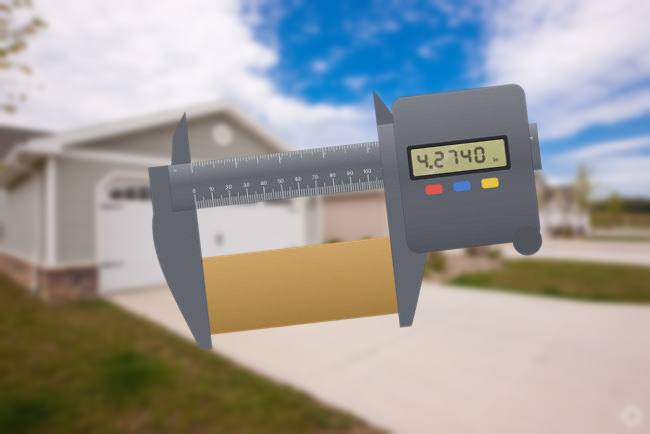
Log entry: 4.2740in
